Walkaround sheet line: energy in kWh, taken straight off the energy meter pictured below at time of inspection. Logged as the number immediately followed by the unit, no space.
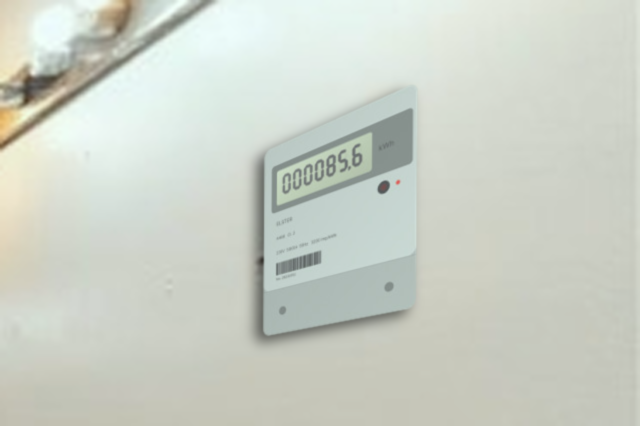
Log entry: 85.6kWh
